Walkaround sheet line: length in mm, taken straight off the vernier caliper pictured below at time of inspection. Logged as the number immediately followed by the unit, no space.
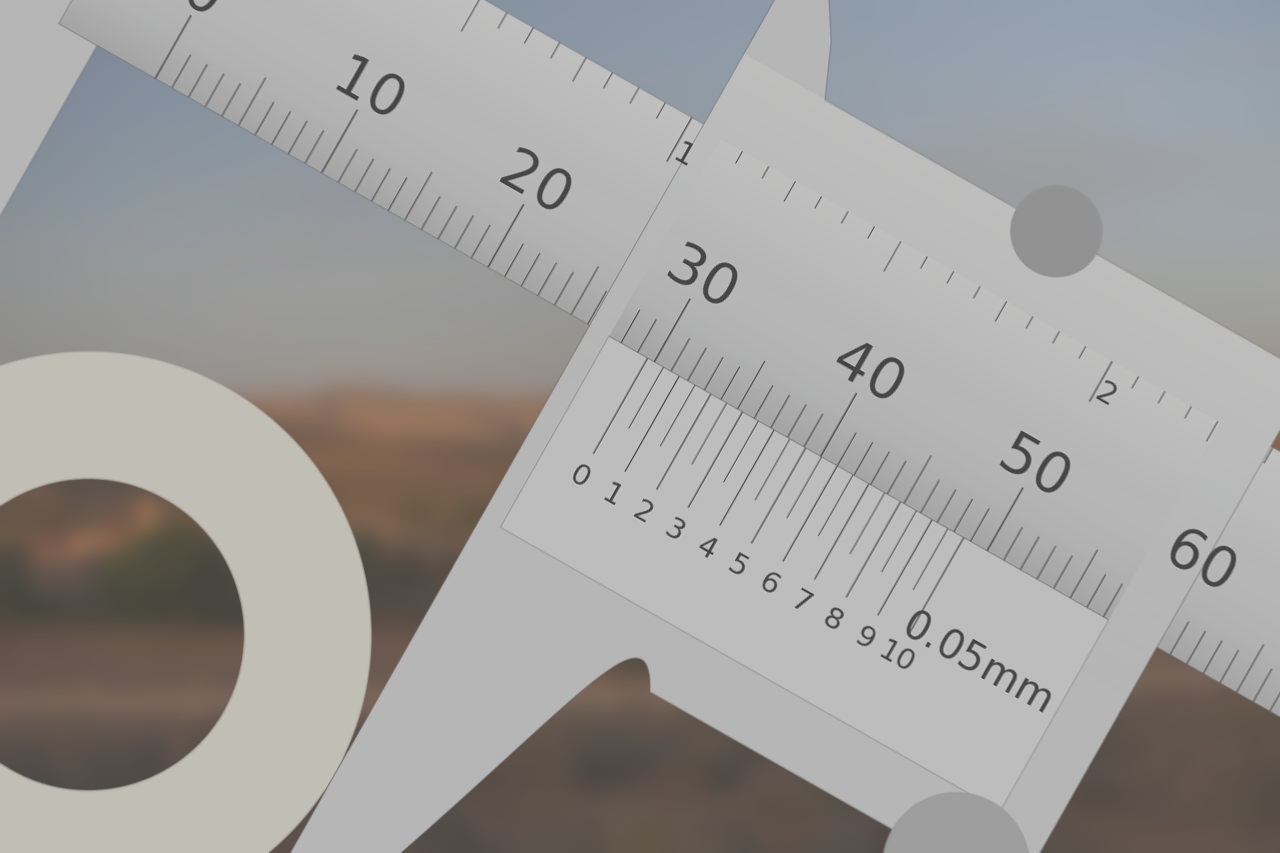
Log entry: 29.6mm
